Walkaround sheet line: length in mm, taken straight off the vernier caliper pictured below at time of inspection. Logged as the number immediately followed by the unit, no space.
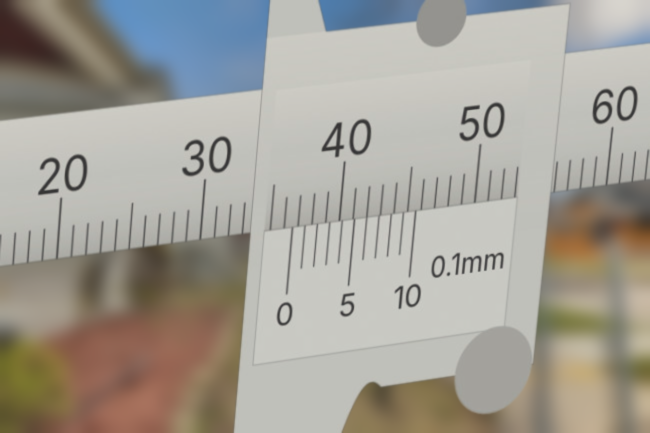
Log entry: 36.6mm
